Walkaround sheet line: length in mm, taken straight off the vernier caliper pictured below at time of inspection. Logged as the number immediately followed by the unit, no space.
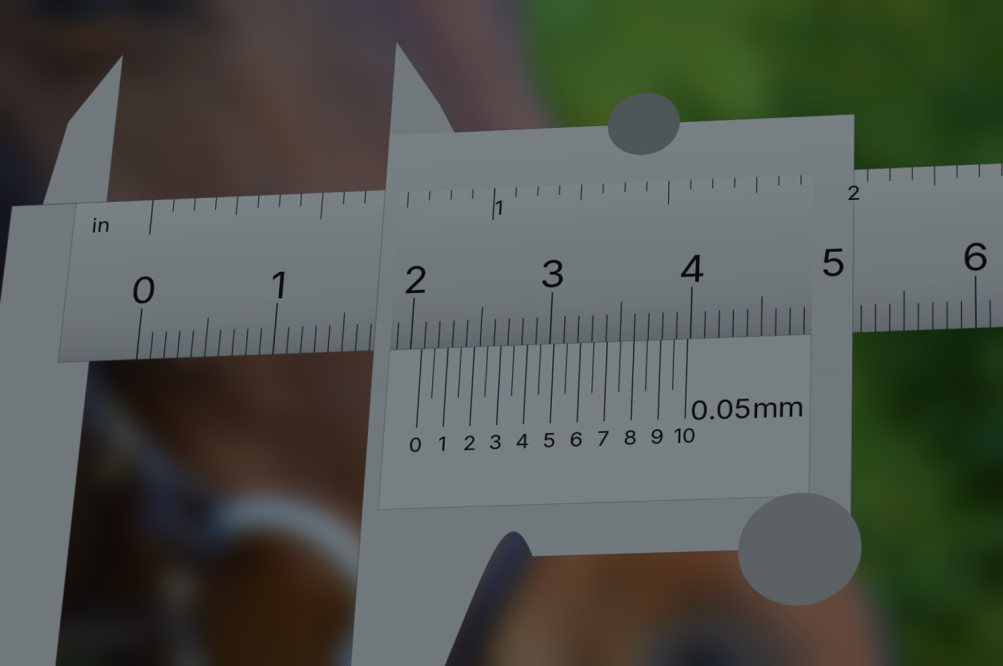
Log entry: 20.8mm
